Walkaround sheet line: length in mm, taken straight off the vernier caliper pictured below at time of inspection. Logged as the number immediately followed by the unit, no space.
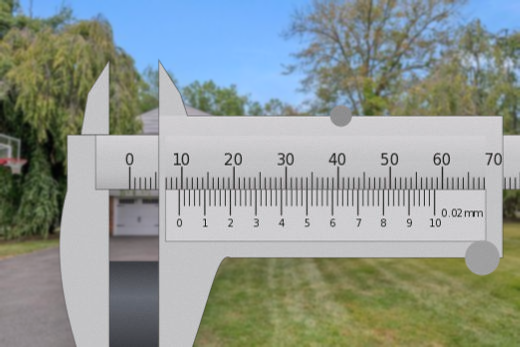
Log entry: 9.5mm
